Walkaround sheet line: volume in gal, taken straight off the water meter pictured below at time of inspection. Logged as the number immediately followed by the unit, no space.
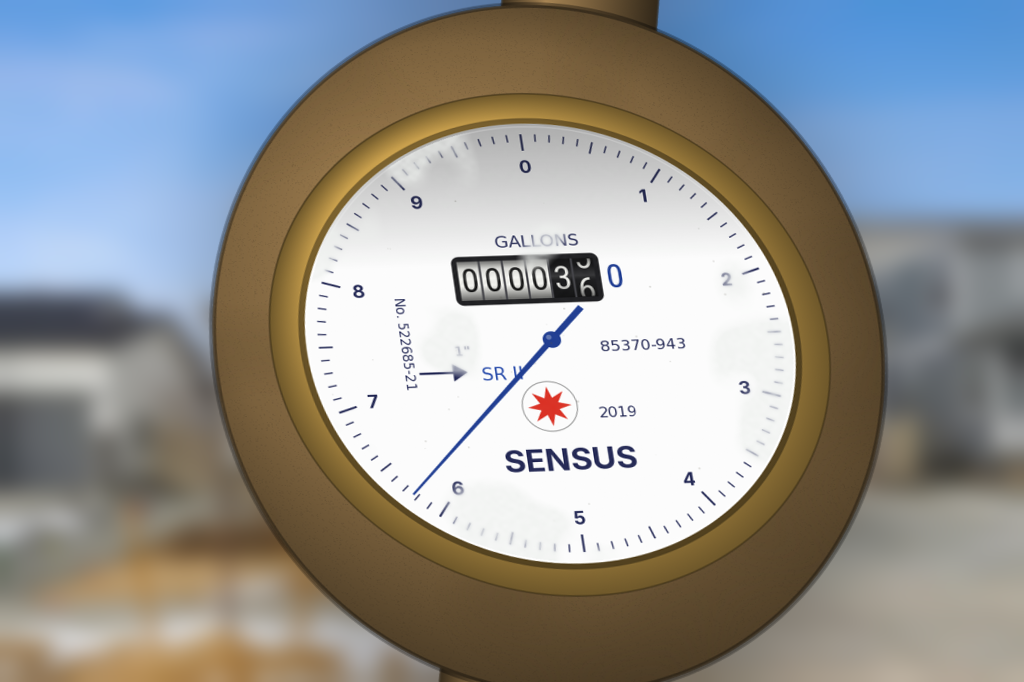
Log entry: 356.2gal
